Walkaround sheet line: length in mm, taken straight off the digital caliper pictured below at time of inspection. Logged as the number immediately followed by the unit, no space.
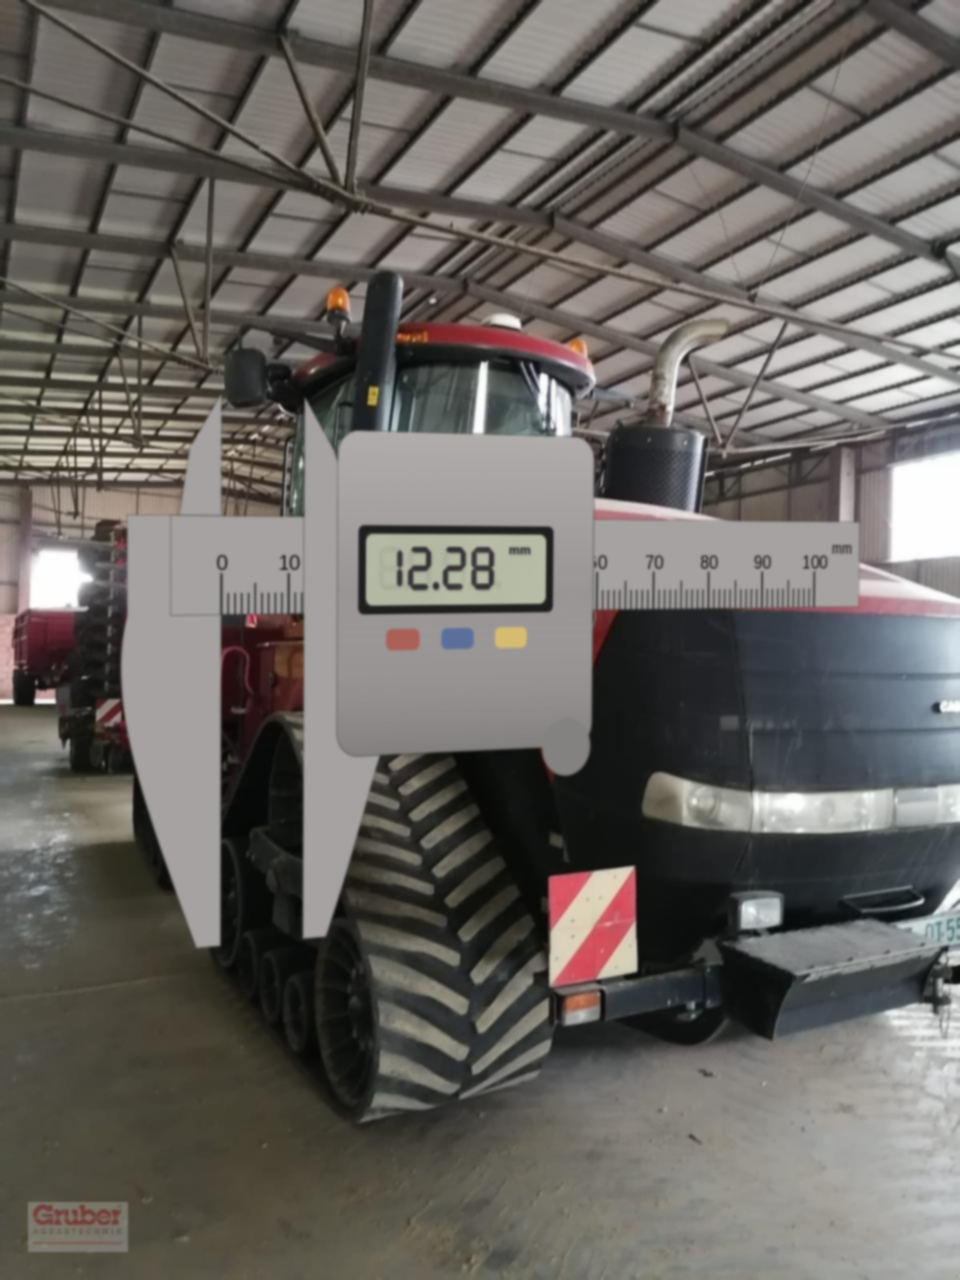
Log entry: 12.28mm
